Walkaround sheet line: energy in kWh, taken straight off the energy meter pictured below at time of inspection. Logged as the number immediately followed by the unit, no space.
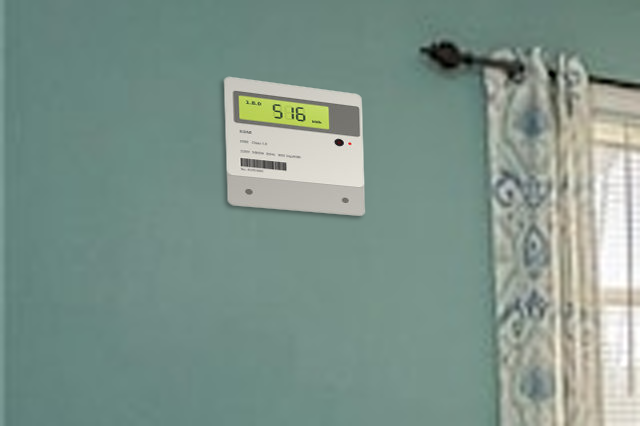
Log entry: 516kWh
